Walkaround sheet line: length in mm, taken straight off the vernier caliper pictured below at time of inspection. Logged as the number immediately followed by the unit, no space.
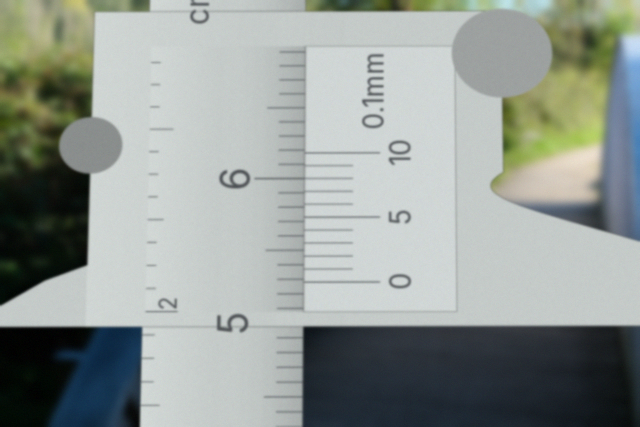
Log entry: 52.8mm
